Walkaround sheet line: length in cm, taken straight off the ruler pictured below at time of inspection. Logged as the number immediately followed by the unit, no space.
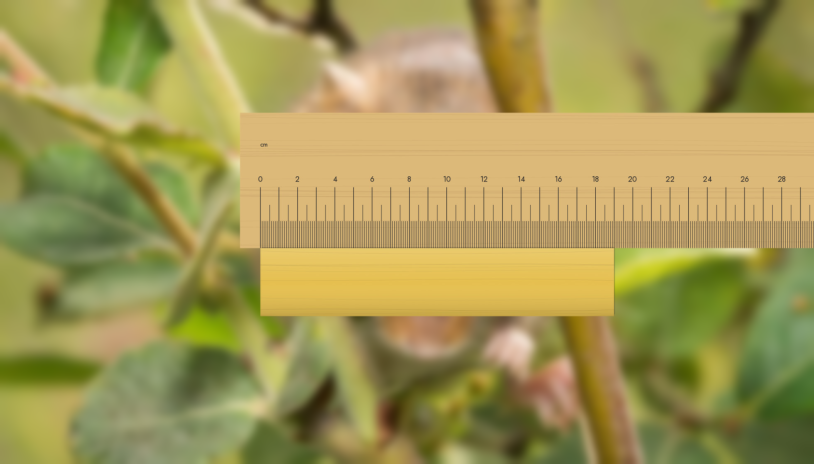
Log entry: 19cm
